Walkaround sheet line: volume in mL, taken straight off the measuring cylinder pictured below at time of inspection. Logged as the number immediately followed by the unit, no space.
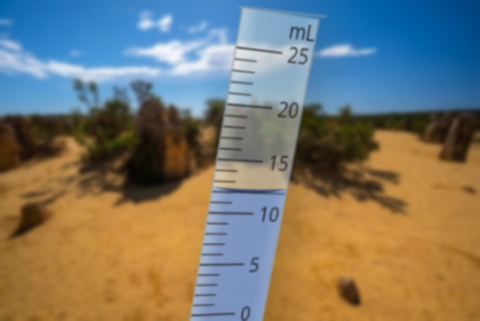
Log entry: 12mL
